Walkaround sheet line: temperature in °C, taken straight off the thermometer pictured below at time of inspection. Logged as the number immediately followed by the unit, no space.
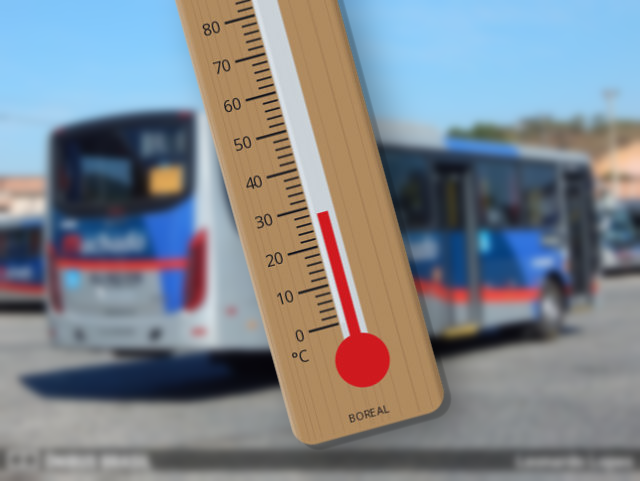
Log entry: 28°C
